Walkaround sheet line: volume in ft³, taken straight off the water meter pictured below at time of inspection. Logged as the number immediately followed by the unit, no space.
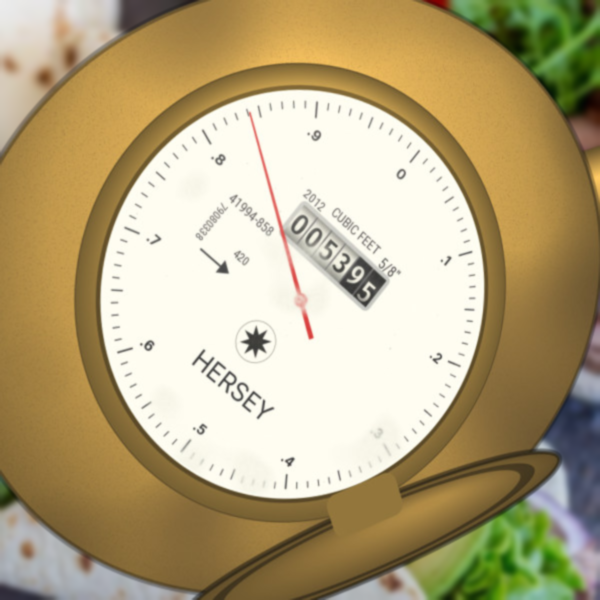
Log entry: 5394.84ft³
